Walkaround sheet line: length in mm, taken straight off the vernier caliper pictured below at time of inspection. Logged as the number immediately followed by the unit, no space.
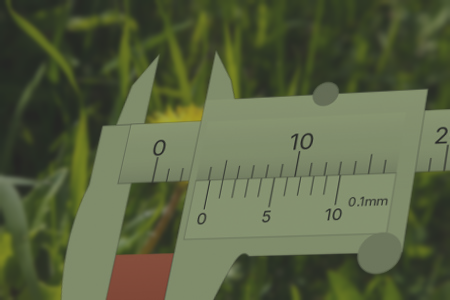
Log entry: 4.1mm
